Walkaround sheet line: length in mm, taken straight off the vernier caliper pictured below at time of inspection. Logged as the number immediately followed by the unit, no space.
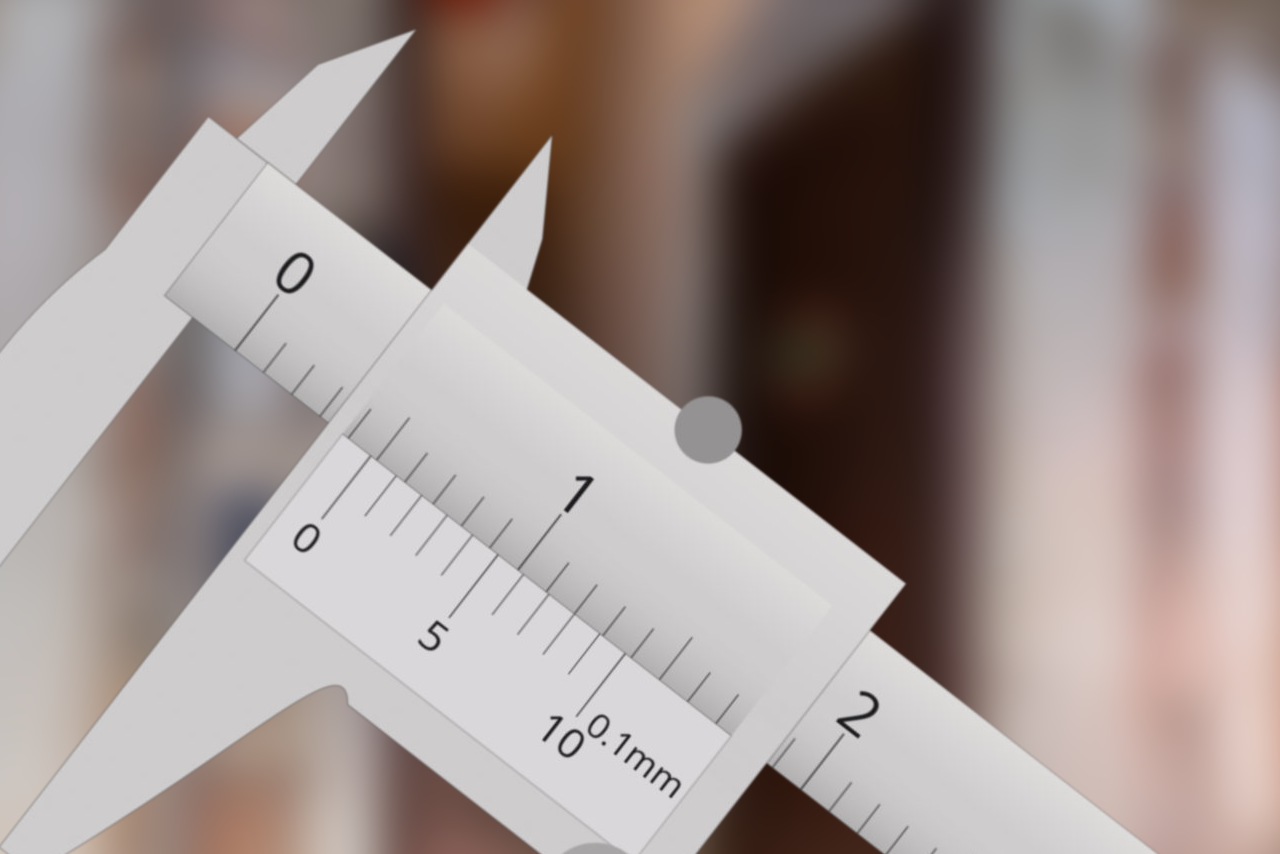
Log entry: 4.8mm
